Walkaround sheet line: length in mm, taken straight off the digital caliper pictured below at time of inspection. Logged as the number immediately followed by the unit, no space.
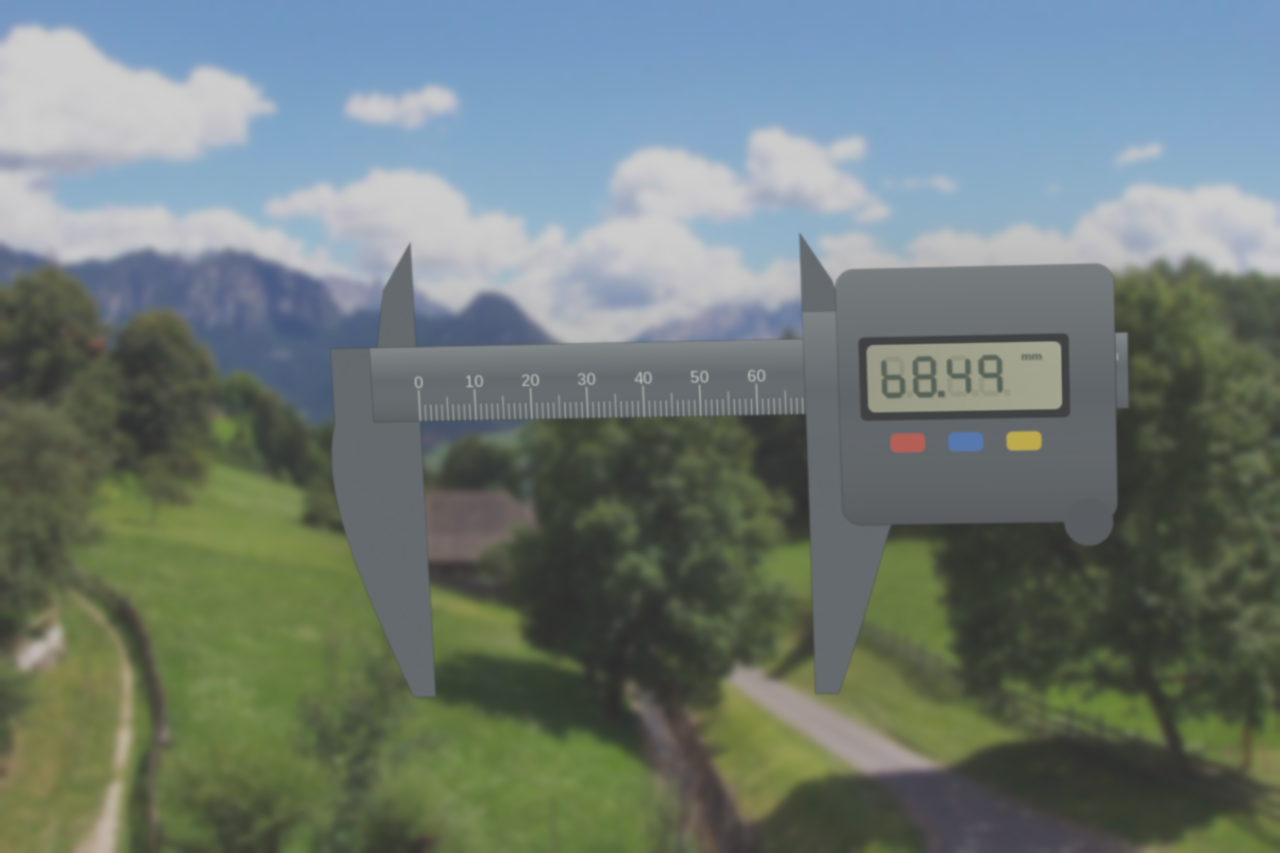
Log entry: 68.49mm
